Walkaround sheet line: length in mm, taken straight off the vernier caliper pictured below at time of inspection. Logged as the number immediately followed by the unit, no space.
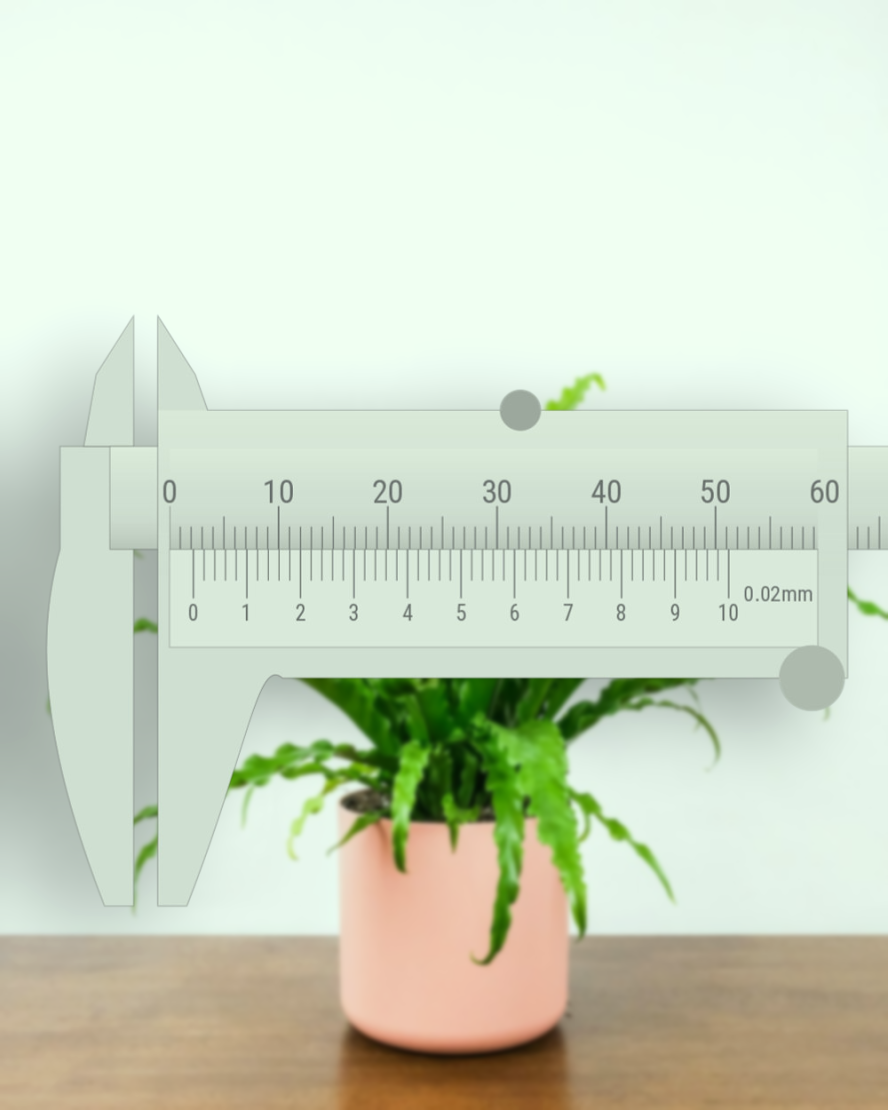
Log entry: 2.2mm
